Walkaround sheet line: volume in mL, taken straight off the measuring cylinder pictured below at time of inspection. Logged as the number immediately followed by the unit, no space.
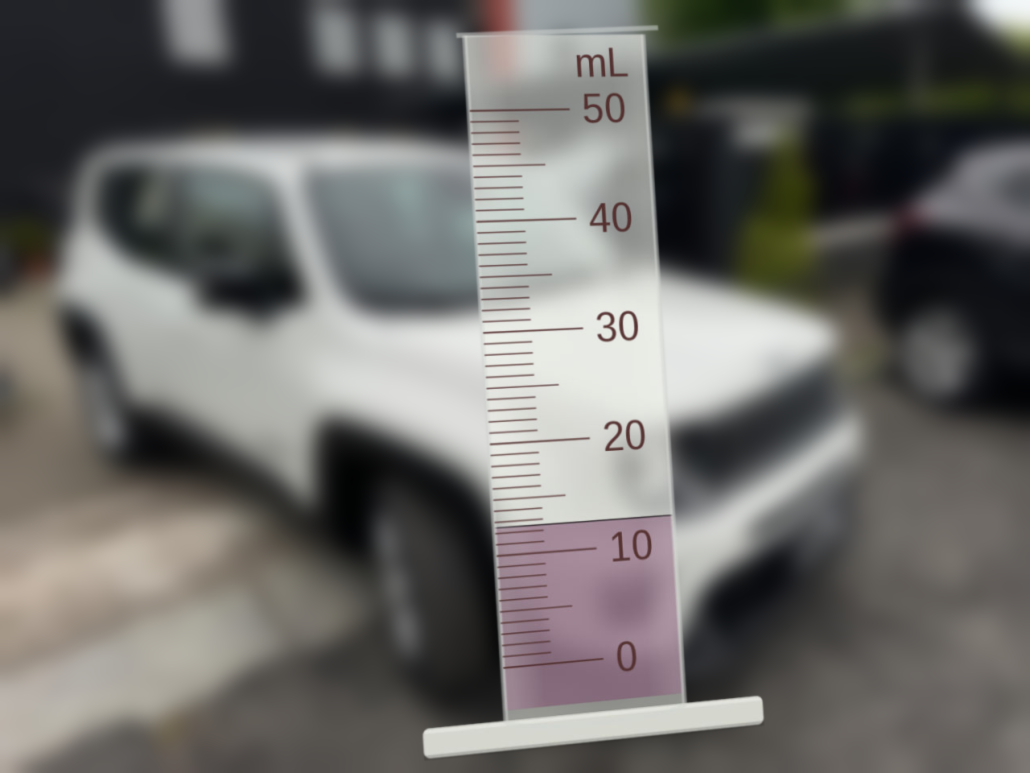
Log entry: 12.5mL
